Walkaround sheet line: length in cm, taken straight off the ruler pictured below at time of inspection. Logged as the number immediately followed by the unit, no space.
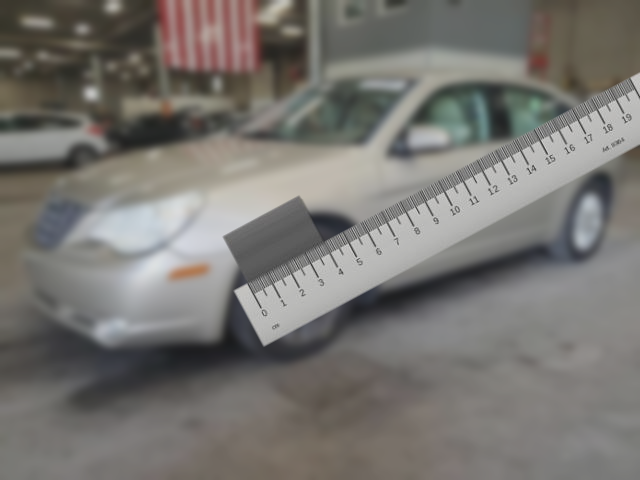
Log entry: 4cm
